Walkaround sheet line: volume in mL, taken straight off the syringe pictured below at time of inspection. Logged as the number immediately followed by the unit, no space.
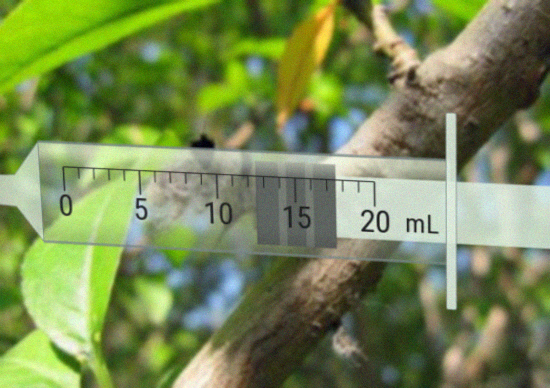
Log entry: 12.5mL
